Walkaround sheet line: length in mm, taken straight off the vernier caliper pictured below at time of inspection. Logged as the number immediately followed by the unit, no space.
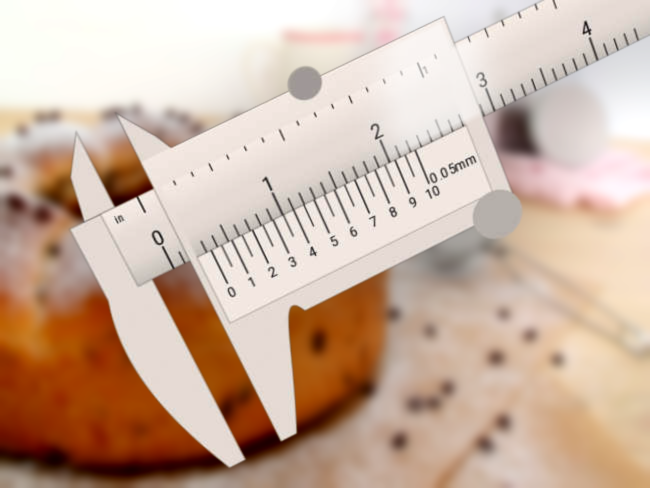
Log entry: 3.4mm
